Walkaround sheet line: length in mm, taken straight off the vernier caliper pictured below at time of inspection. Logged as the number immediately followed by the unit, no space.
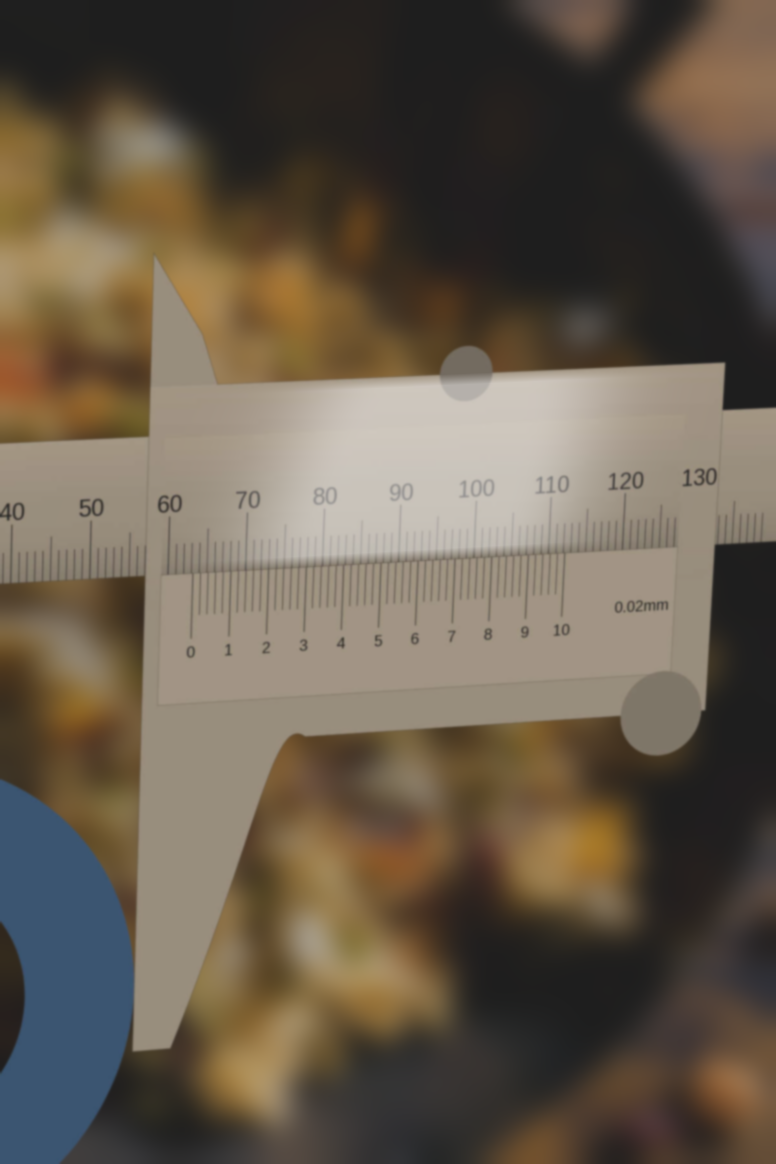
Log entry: 63.2mm
